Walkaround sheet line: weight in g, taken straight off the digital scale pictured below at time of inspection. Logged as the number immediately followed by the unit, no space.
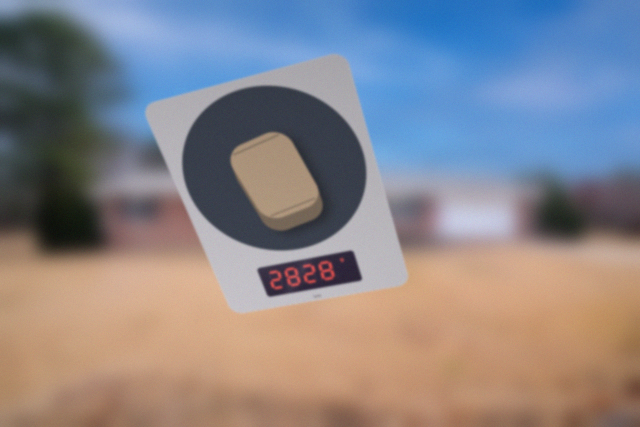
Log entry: 2828g
